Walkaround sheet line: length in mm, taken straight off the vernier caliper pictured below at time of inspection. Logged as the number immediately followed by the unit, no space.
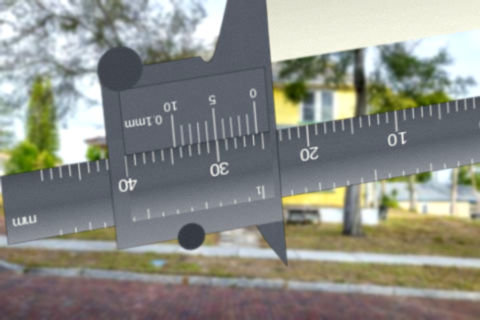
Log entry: 25.6mm
